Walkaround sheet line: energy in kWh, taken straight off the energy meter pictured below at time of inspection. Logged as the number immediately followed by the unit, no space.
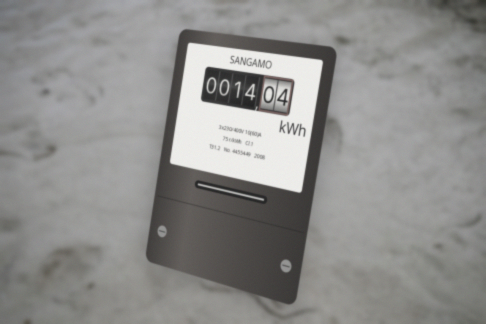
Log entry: 14.04kWh
